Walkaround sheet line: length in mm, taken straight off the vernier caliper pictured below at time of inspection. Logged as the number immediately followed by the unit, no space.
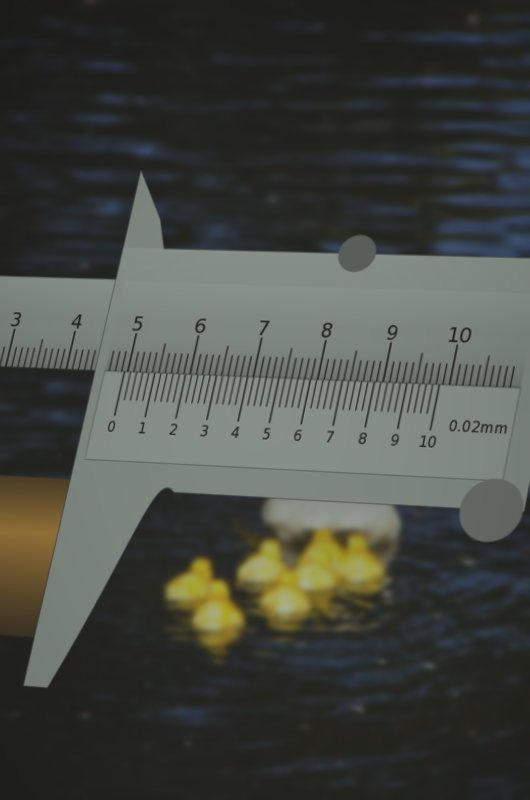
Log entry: 49.5mm
